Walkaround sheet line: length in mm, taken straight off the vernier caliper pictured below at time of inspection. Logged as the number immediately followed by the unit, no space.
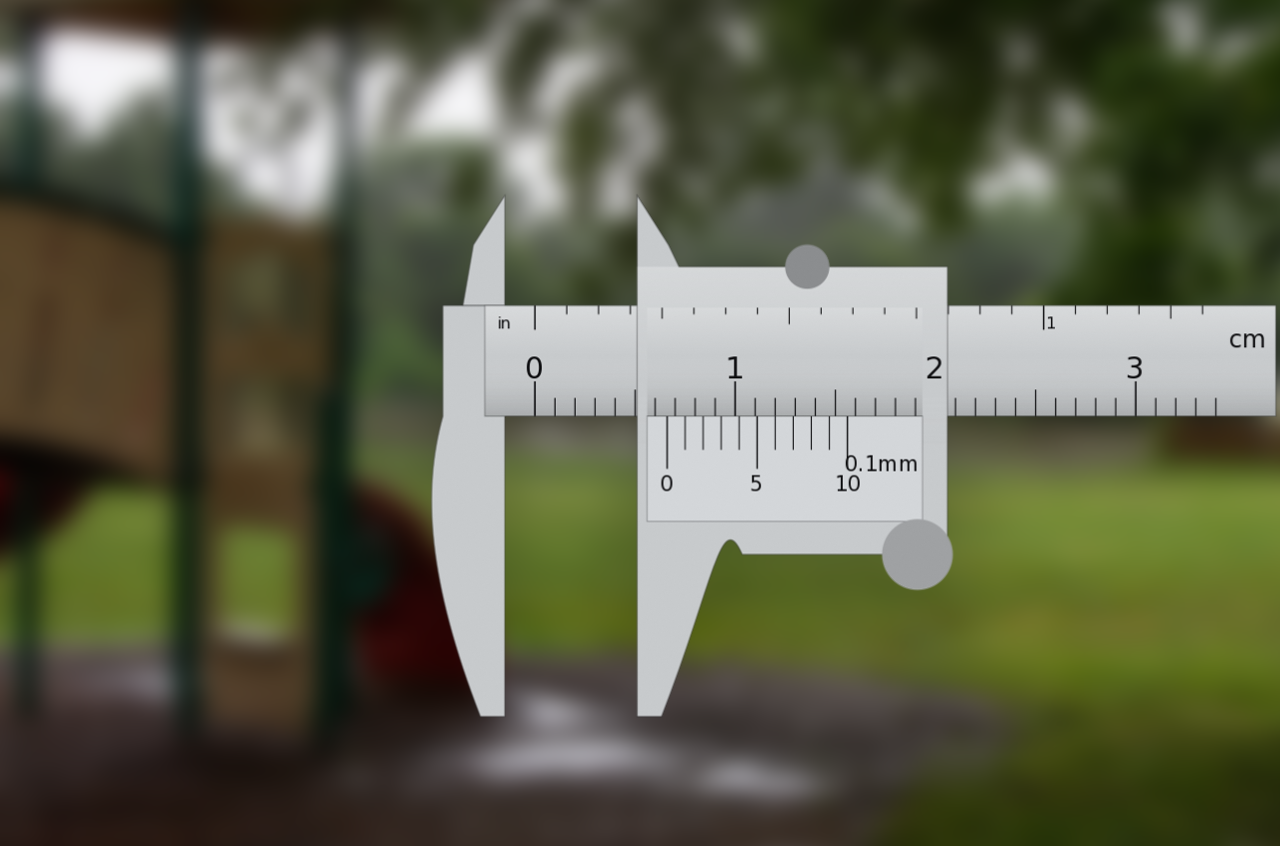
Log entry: 6.6mm
